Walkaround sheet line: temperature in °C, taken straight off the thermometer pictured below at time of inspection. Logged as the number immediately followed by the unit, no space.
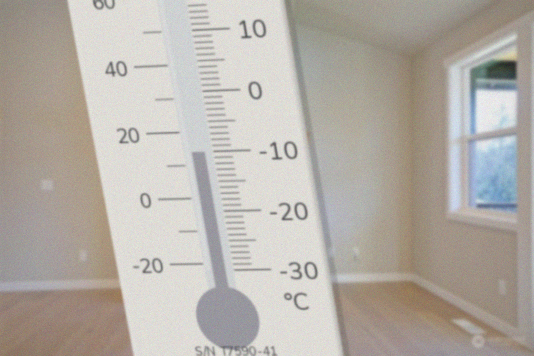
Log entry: -10°C
